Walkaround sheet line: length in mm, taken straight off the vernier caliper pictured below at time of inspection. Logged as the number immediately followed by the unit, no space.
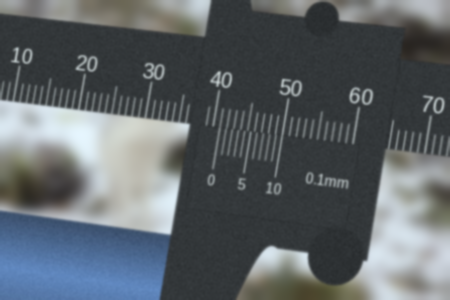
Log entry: 41.0mm
